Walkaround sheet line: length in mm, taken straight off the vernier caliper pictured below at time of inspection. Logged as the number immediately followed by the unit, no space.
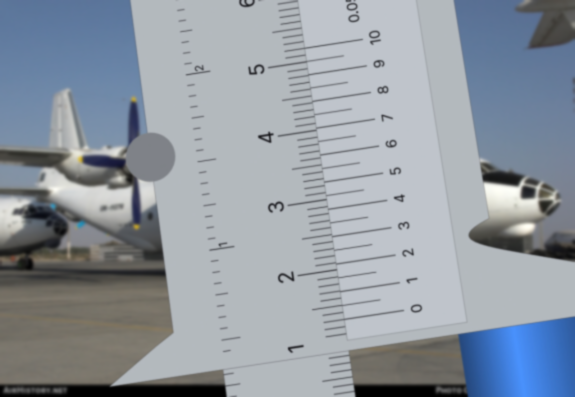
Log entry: 13.0mm
